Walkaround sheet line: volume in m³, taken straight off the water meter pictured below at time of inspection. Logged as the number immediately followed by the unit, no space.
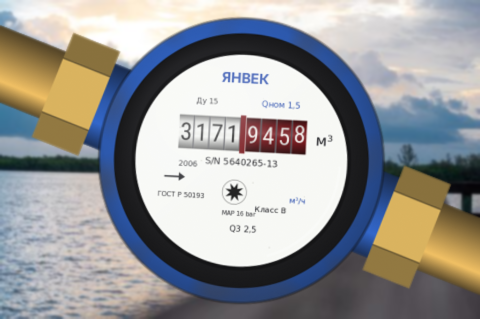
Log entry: 3171.9458m³
